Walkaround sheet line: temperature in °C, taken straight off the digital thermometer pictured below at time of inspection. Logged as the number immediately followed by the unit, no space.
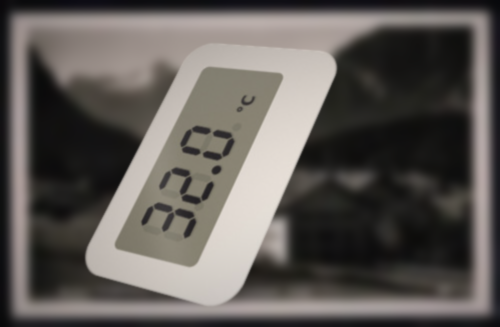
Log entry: 32.0°C
